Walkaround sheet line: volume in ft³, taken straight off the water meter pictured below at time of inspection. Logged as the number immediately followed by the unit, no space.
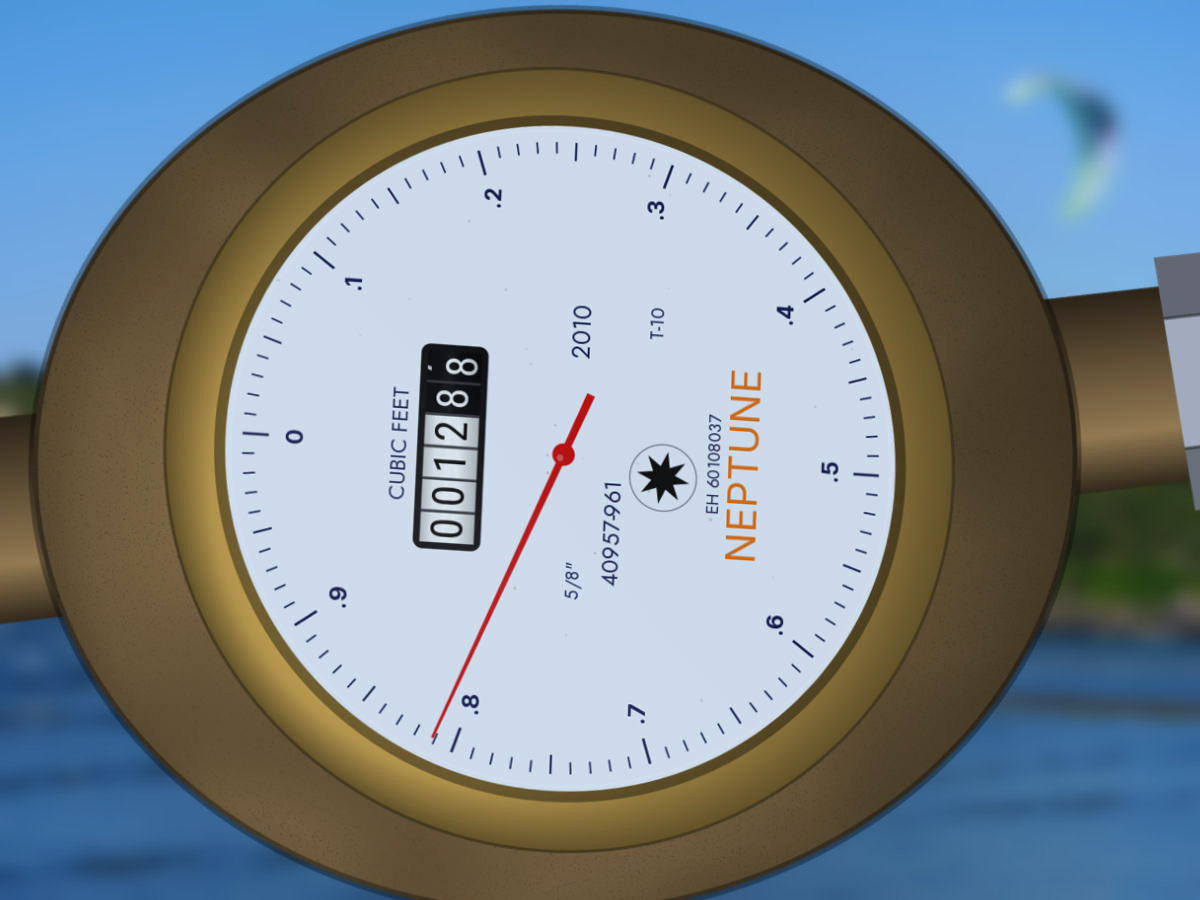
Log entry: 1287.81ft³
